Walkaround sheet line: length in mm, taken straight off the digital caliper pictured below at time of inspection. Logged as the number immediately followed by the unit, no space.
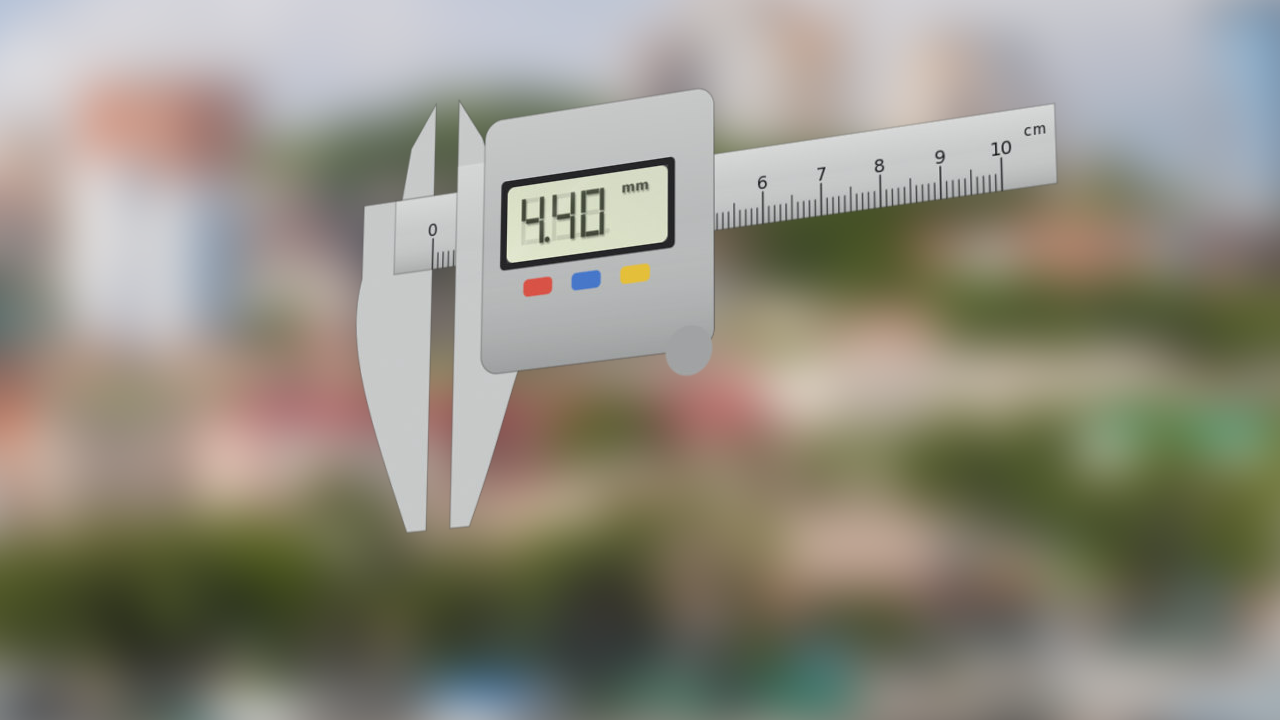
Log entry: 4.40mm
